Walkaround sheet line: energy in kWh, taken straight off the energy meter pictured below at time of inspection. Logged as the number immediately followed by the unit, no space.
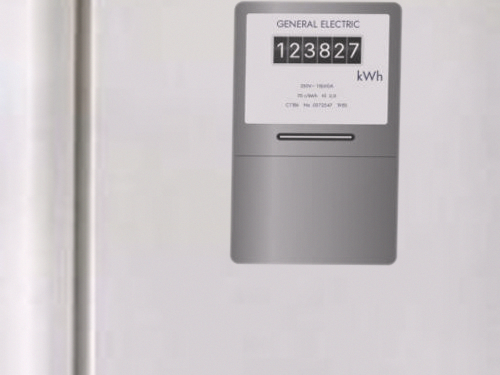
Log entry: 123827kWh
